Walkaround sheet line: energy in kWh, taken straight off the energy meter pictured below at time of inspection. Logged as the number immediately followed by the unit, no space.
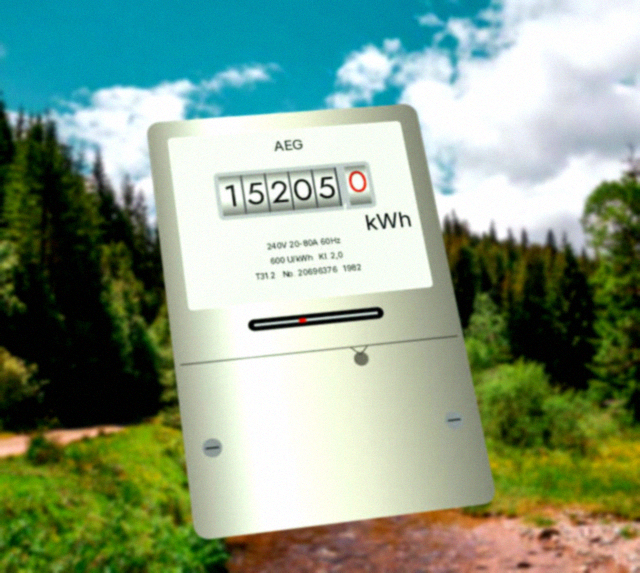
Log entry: 15205.0kWh
